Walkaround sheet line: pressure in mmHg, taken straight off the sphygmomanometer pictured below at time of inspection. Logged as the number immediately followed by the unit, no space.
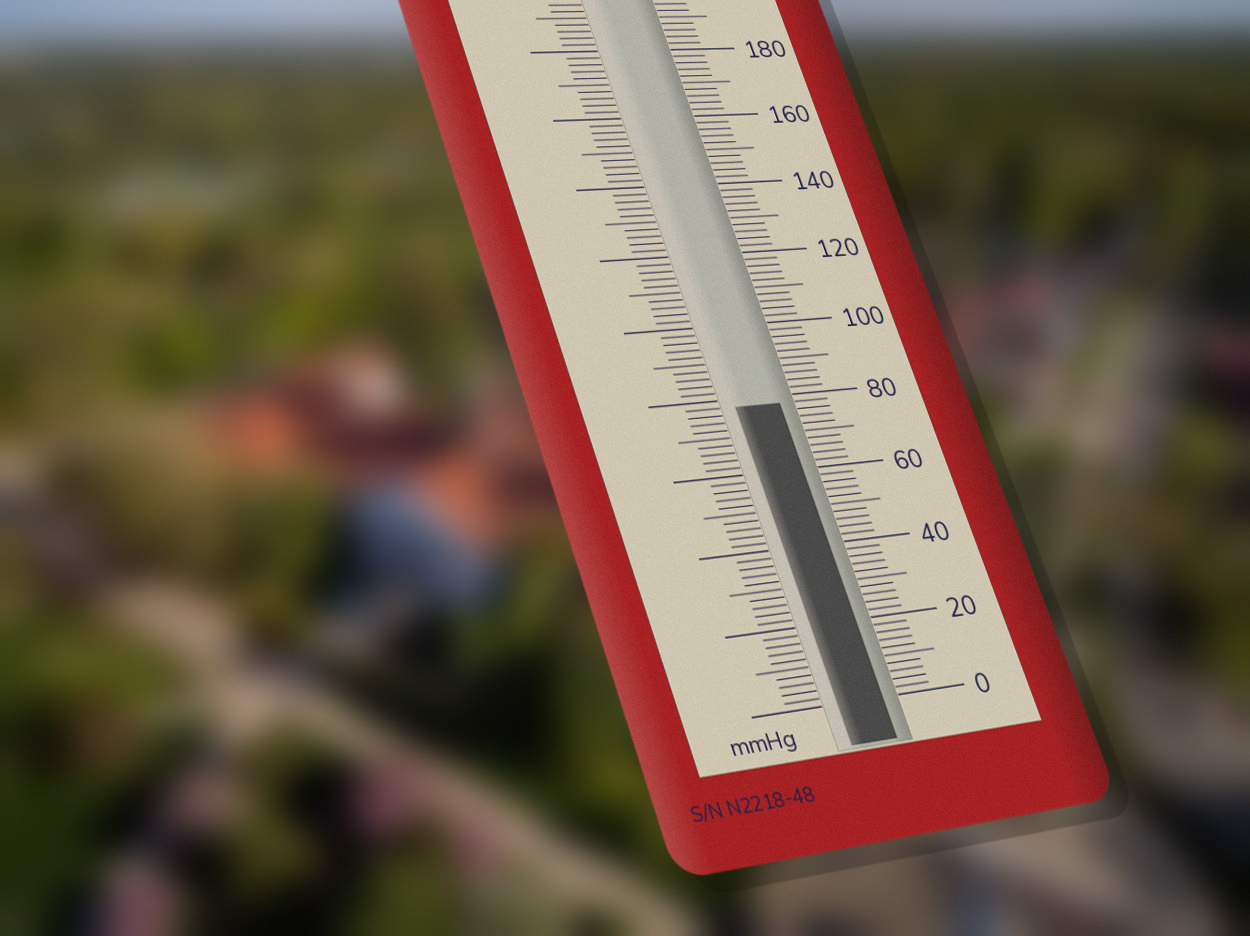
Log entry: 78mmHg
